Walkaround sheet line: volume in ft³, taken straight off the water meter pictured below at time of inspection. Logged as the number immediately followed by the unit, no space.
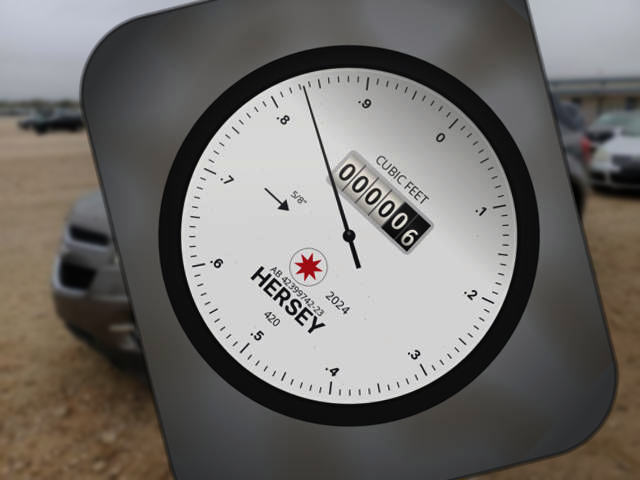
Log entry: 5.83ft³
